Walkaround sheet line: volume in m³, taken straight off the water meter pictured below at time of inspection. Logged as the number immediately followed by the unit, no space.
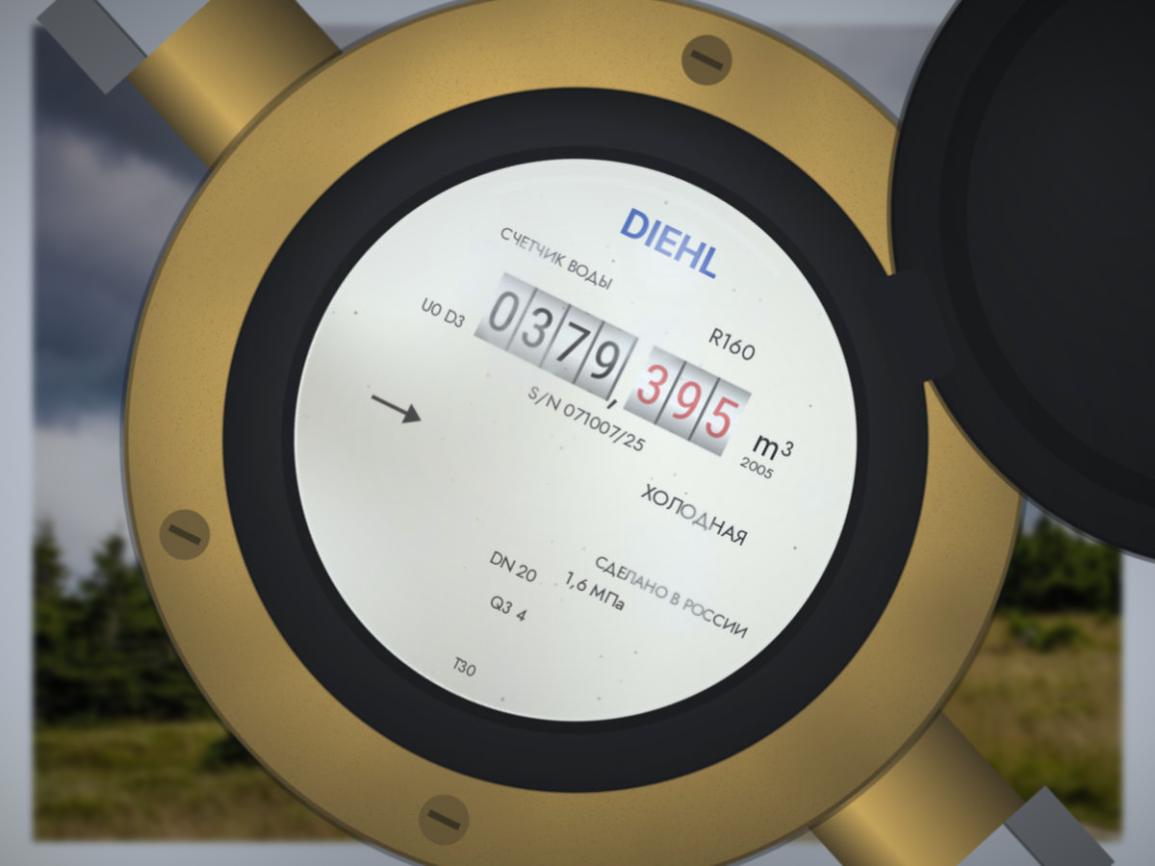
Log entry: 379.395m³
